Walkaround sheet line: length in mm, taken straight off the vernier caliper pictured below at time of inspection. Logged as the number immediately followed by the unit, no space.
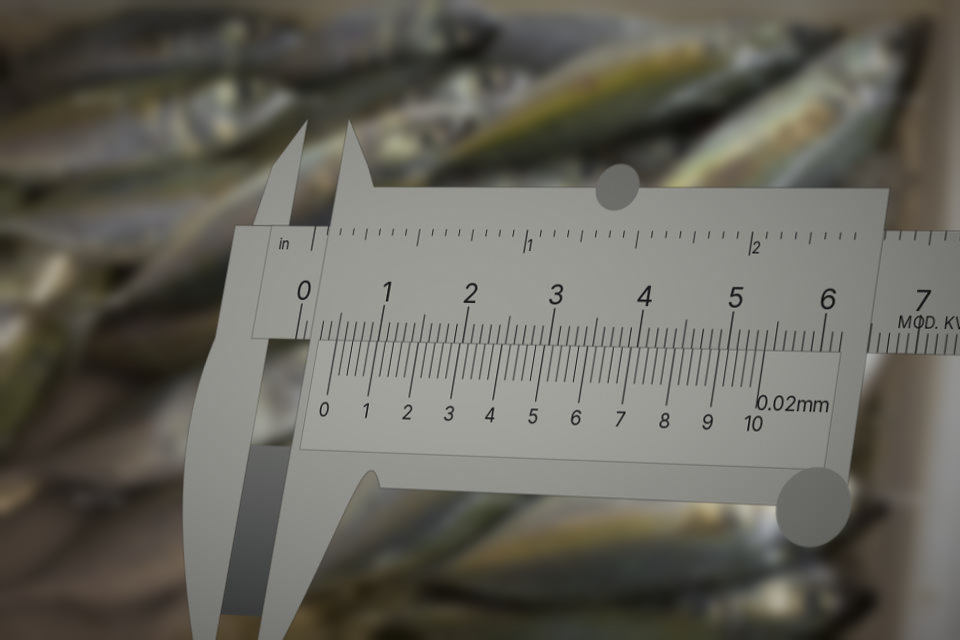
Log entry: 5.0mm
